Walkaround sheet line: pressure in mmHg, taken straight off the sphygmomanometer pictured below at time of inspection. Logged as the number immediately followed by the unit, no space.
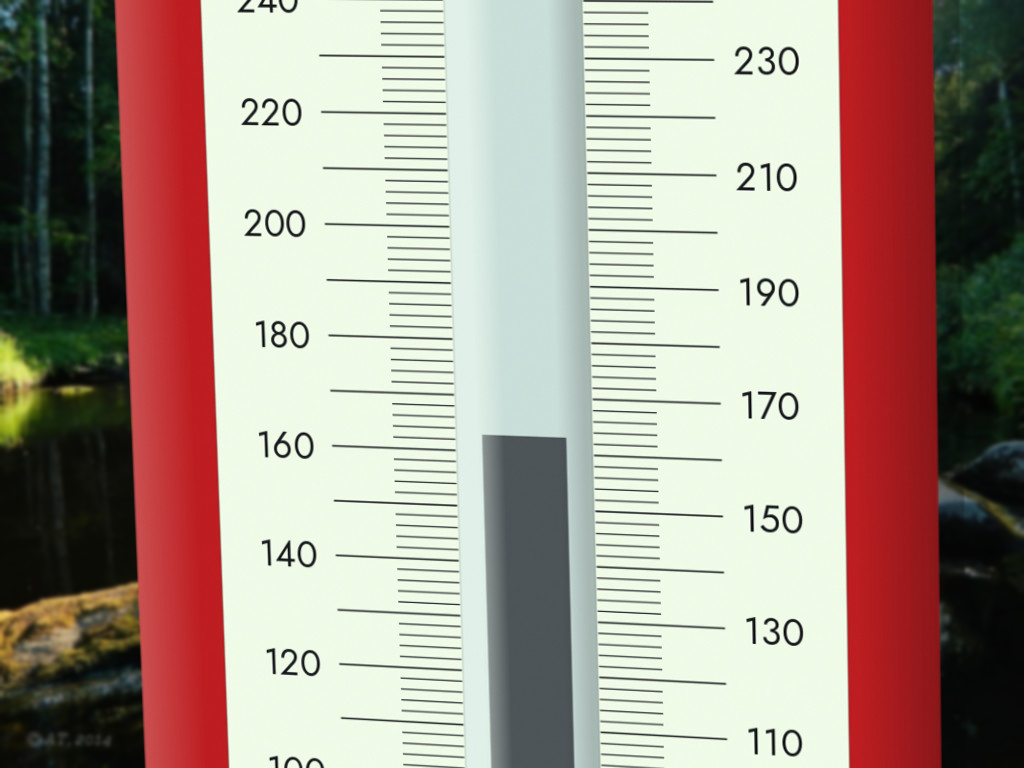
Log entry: 163mmHg
